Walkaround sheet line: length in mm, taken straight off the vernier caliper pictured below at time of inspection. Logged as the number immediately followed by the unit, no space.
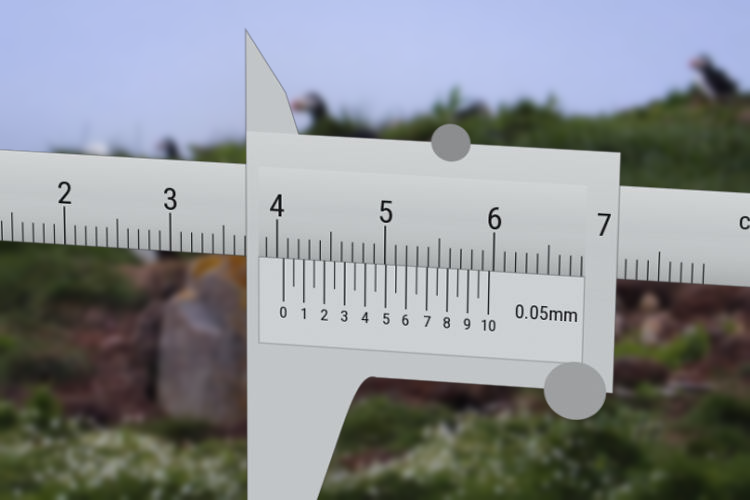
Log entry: 40.6mm
